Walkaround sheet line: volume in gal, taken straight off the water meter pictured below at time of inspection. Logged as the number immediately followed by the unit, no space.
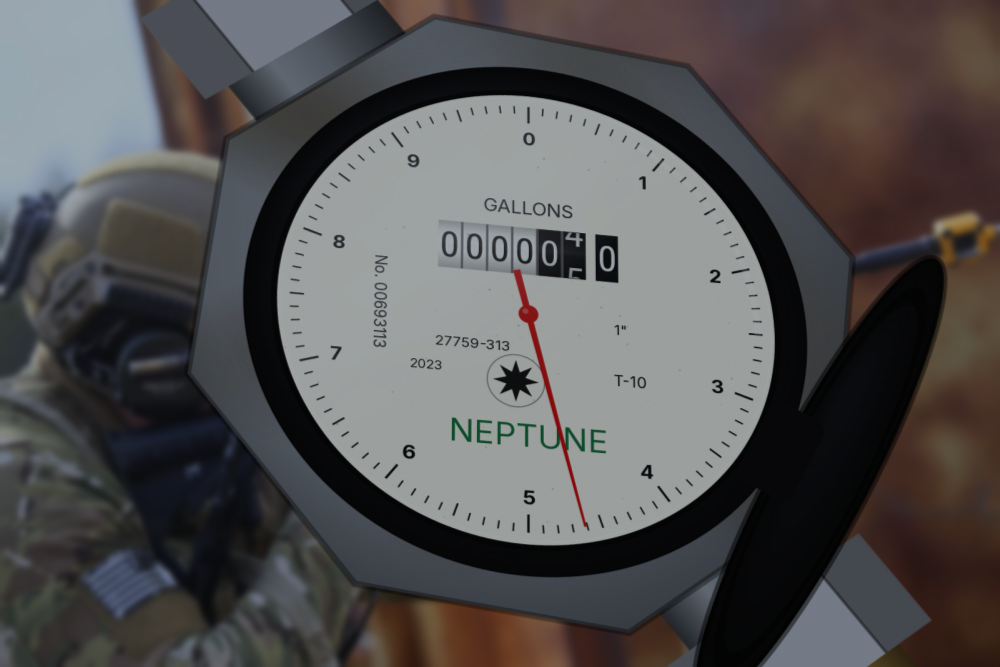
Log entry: 44.6gal
